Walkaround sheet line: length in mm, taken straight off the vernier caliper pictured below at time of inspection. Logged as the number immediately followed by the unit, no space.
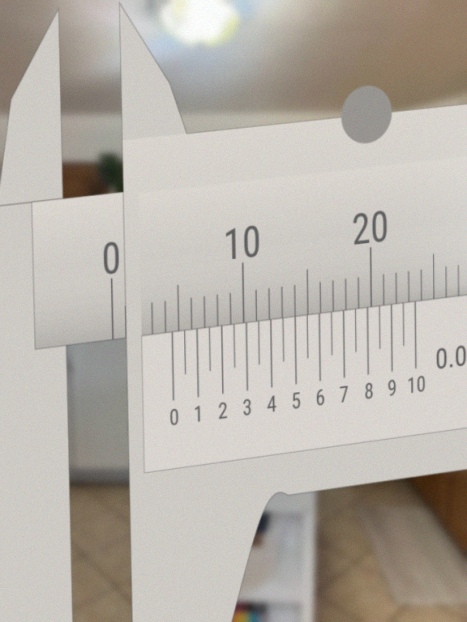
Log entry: 4.5mm
